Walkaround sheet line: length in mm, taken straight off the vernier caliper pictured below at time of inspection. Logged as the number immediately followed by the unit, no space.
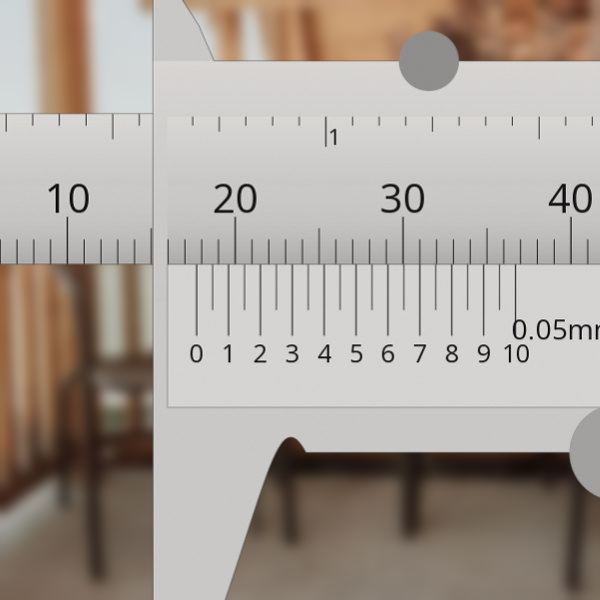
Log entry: 17.7mm
